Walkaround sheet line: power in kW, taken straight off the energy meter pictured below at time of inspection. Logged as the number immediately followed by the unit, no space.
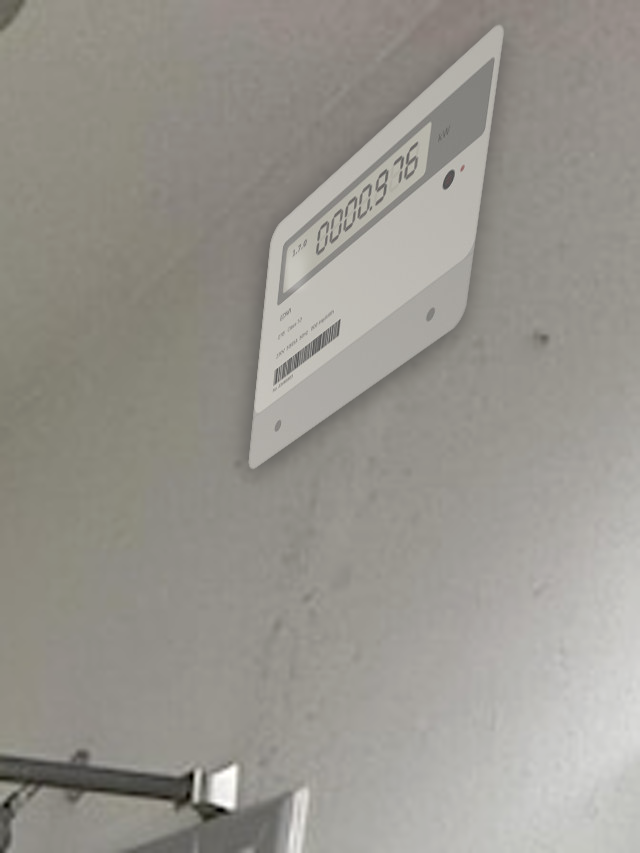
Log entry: 0.976kW
